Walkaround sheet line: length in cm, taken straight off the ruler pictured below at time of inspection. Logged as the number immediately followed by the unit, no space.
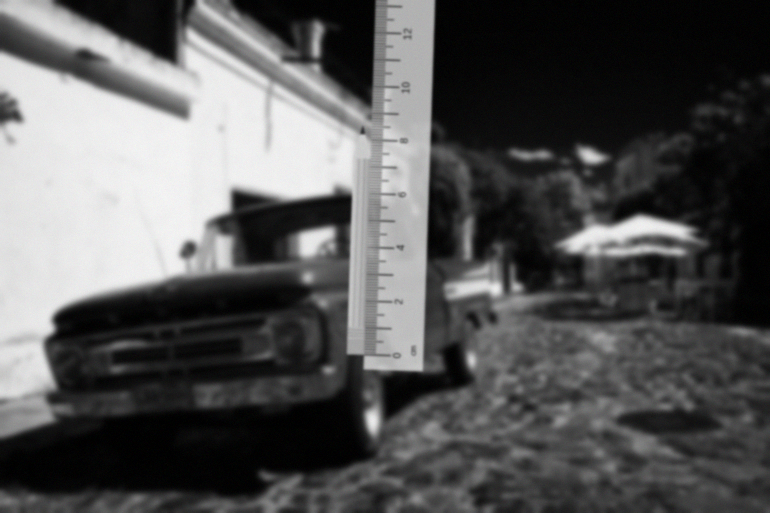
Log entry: 8.5cm
